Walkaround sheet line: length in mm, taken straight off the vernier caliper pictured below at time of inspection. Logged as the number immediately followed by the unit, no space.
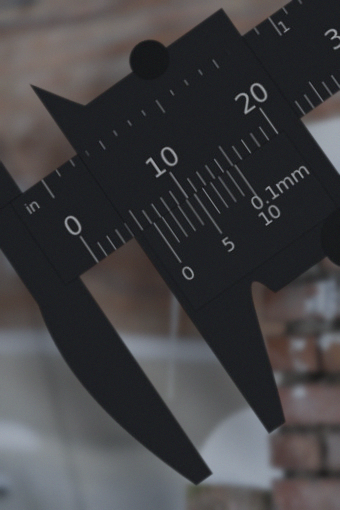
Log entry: 6.2mm
